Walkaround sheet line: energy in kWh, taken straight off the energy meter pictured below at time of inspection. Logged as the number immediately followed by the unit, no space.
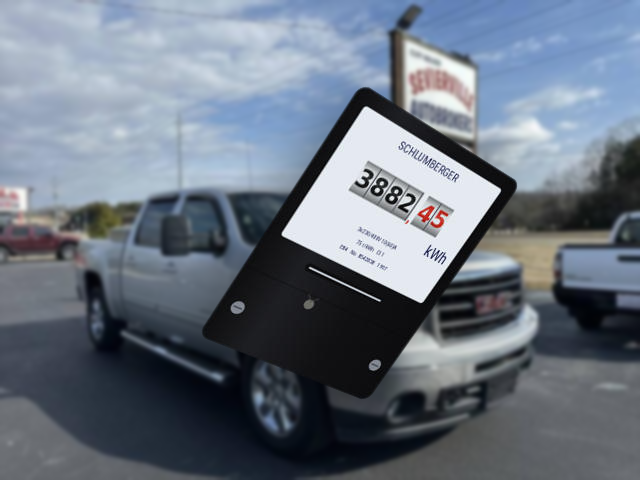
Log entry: 3882.45kWh
